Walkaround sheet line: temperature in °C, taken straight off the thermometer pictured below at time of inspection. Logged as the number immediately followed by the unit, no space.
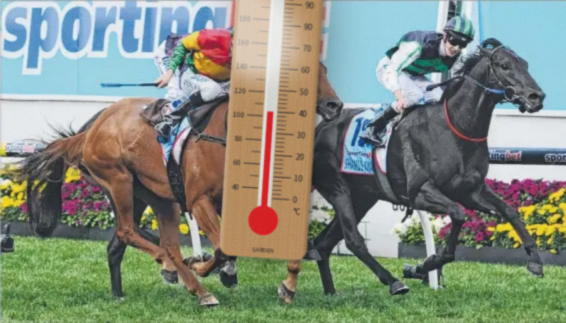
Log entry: 40°C
